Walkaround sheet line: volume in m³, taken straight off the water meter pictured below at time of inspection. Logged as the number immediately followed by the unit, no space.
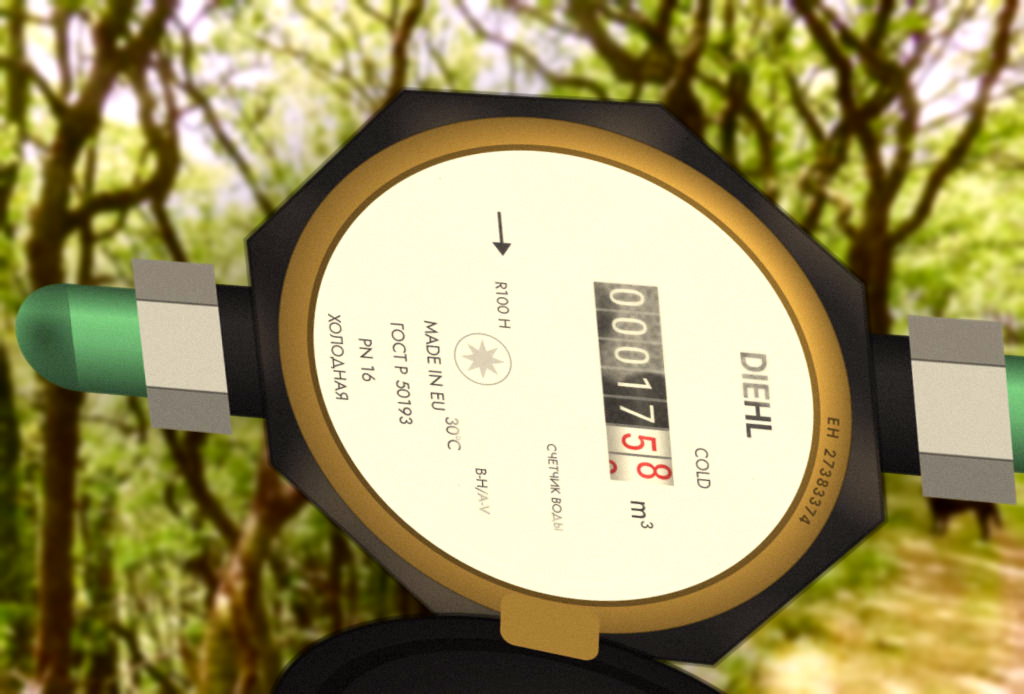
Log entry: 17.58m³
